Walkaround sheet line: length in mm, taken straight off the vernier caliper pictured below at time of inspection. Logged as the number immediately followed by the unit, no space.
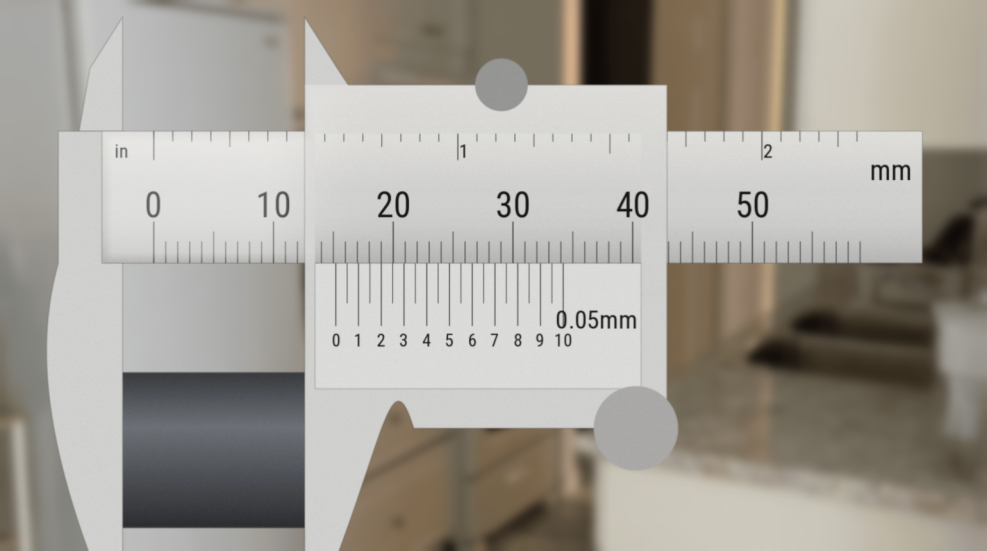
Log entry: 15.2mm
